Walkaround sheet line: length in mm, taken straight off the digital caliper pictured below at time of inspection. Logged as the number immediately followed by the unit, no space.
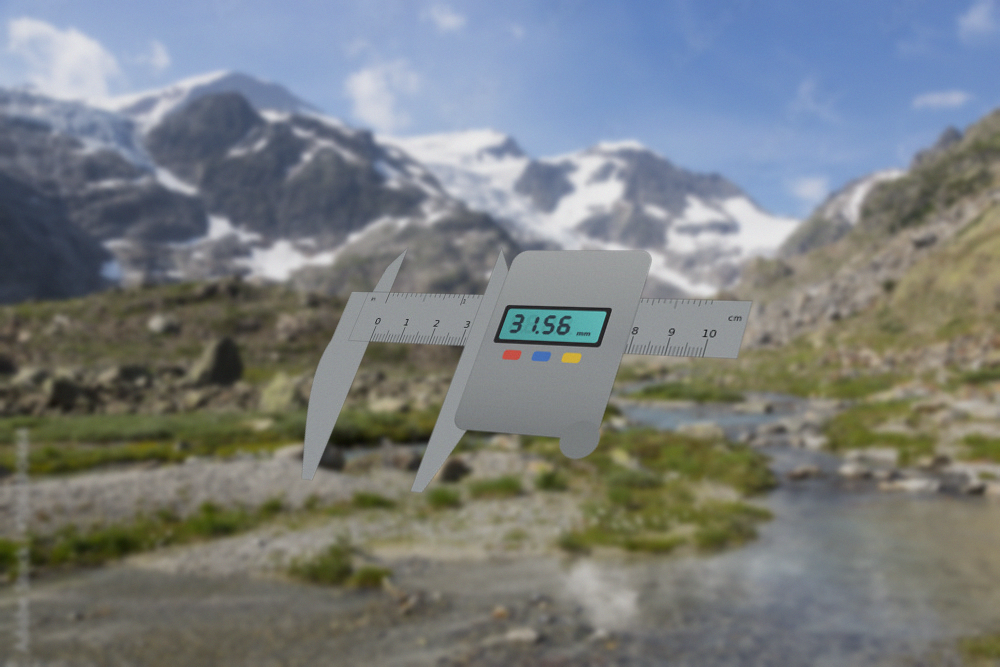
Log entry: 31.56mm
